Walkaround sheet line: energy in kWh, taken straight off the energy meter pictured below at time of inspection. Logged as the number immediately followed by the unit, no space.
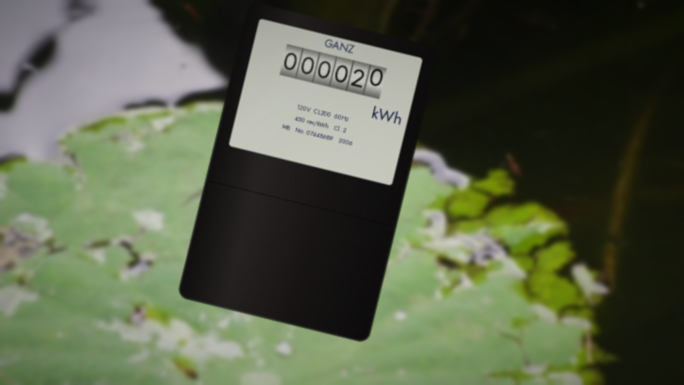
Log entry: 20kWh
